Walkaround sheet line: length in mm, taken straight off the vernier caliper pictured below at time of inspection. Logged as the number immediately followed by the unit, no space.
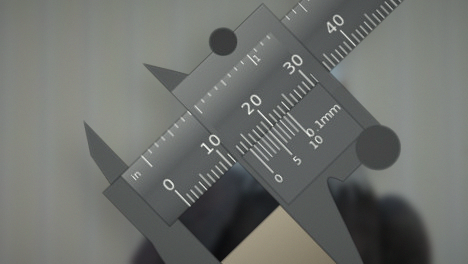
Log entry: 14.4mm
